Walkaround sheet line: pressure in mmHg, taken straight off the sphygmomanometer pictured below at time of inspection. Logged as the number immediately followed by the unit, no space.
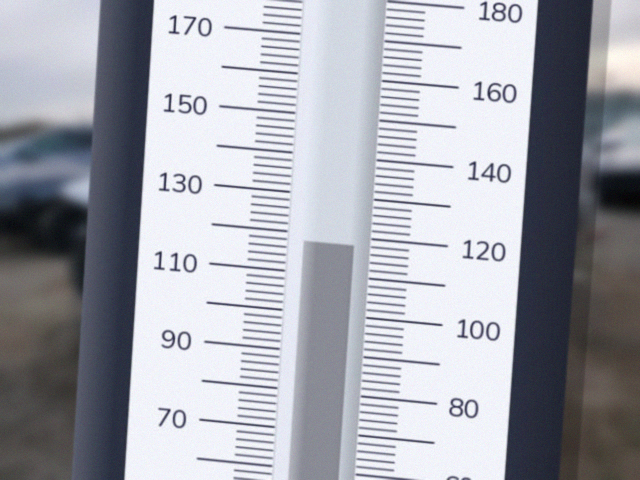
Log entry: 118mmHg
